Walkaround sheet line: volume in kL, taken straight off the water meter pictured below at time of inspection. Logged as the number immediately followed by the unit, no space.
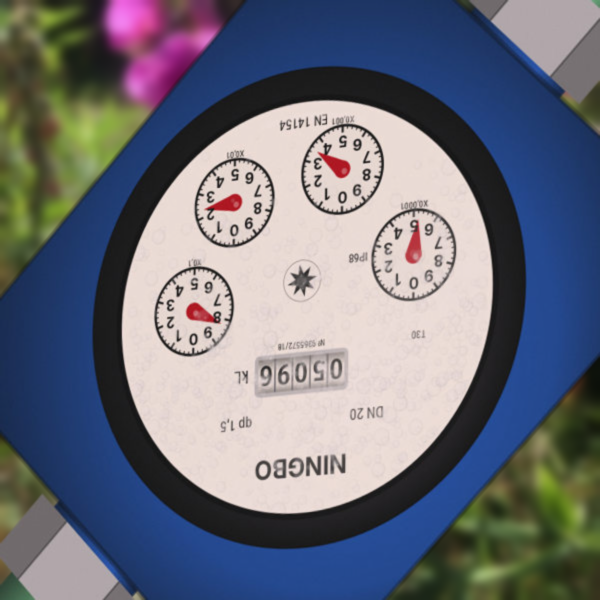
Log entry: 5096.8235kL
